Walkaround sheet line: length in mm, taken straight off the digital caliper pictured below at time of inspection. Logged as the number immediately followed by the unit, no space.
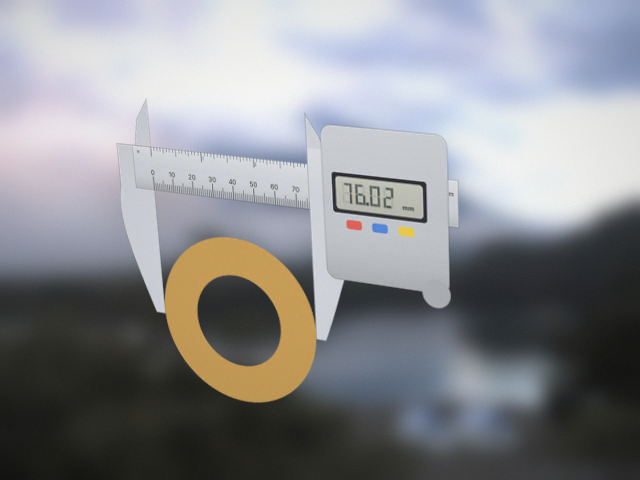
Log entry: 76.02mm
